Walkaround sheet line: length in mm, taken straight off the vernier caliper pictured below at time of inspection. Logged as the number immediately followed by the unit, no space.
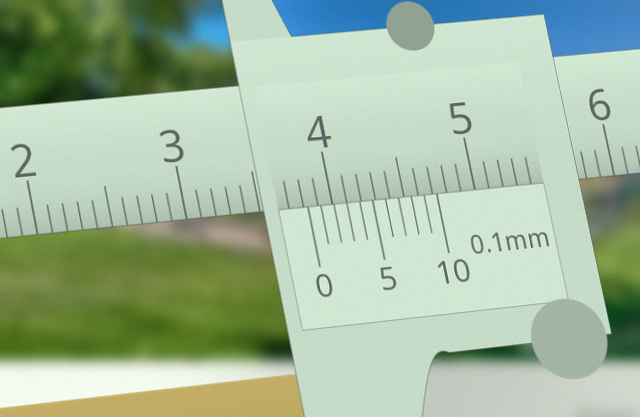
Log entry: 38.3mm
